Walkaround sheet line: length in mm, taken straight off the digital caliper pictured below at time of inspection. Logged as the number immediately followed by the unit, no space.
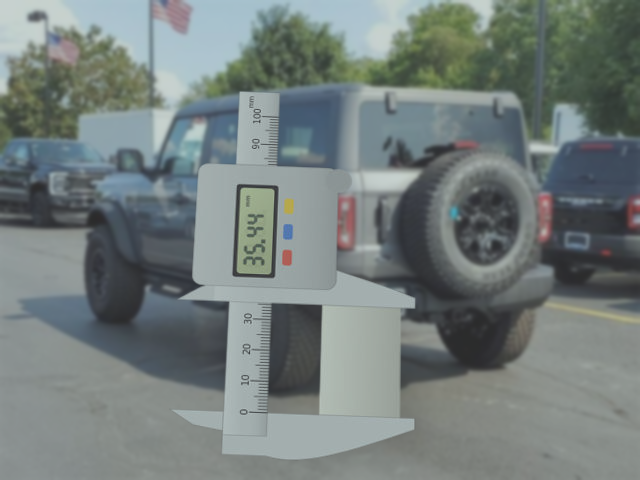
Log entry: 35.44mm
